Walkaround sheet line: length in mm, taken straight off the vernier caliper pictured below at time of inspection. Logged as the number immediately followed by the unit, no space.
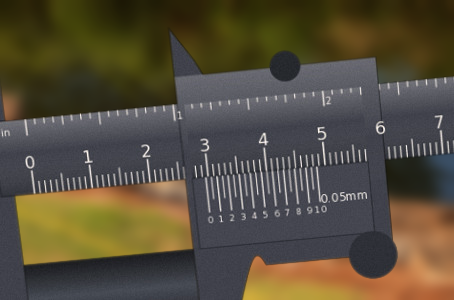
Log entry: 29.6mm
